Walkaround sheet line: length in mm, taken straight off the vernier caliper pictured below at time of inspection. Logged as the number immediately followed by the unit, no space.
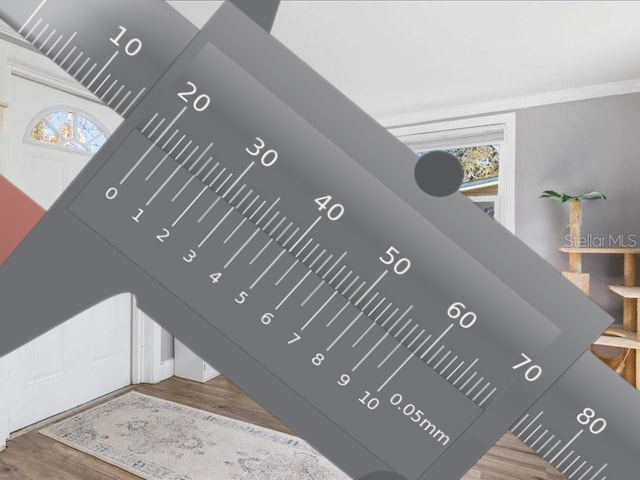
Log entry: 20.0mm
